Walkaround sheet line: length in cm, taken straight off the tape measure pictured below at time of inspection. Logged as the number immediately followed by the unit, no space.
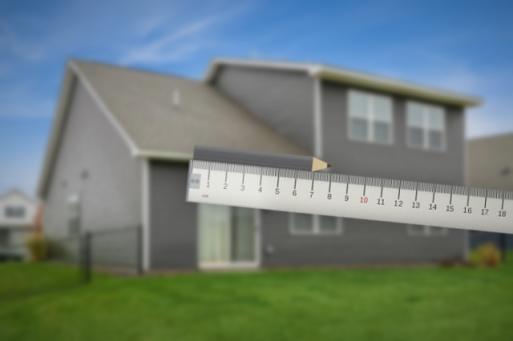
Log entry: 8cm
